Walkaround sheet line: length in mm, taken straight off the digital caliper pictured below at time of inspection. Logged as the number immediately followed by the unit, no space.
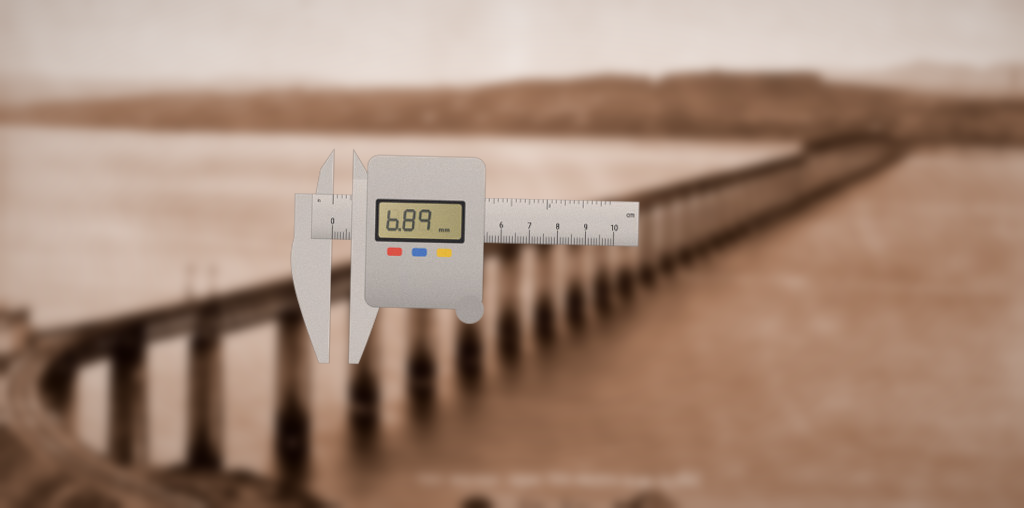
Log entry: 6.89mm
